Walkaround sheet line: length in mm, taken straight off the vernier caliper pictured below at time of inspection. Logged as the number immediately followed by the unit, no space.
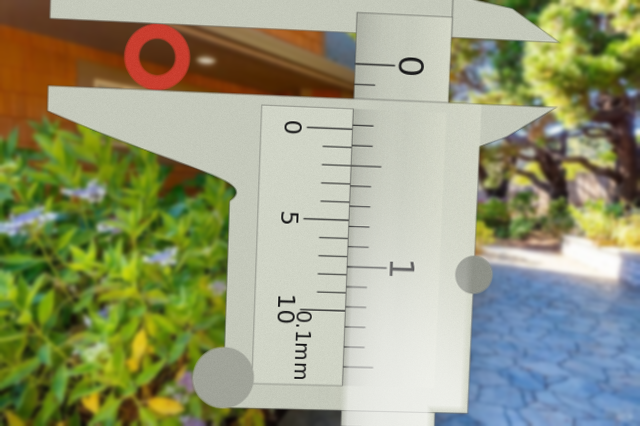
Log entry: 3.2mm
